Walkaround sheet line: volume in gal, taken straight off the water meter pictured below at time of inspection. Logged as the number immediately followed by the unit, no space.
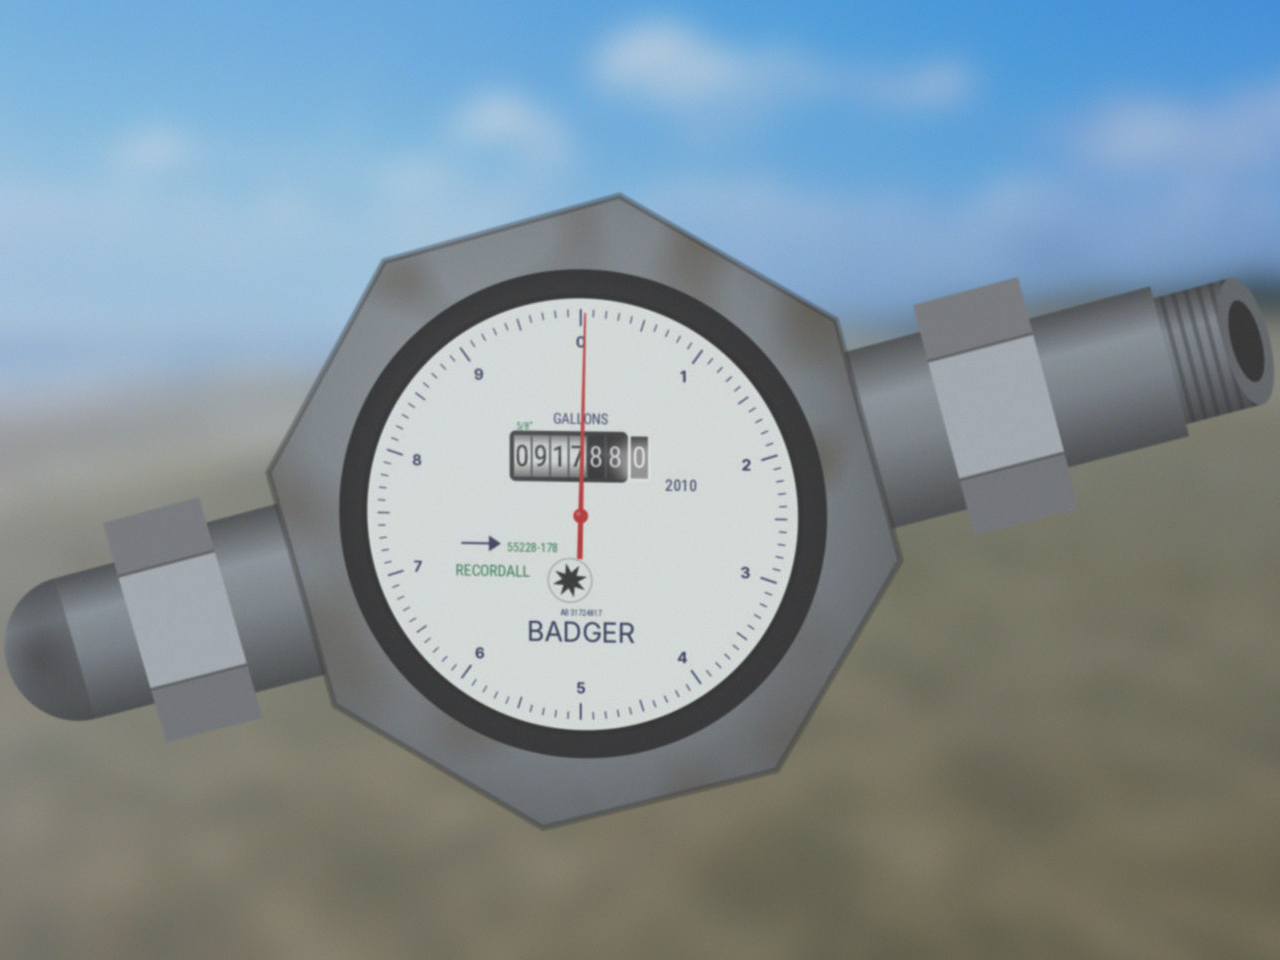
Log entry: 917880.0gal
